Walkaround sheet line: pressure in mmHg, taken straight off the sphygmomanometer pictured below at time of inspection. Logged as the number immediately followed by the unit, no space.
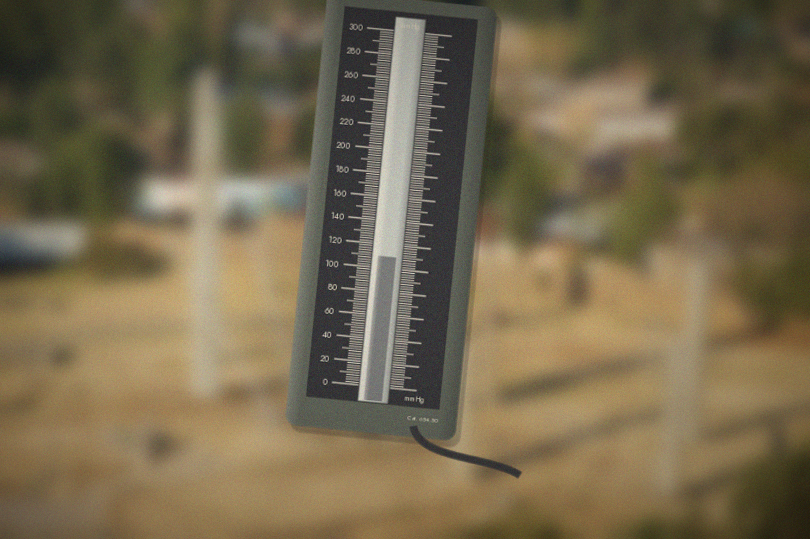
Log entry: 110mmHg
